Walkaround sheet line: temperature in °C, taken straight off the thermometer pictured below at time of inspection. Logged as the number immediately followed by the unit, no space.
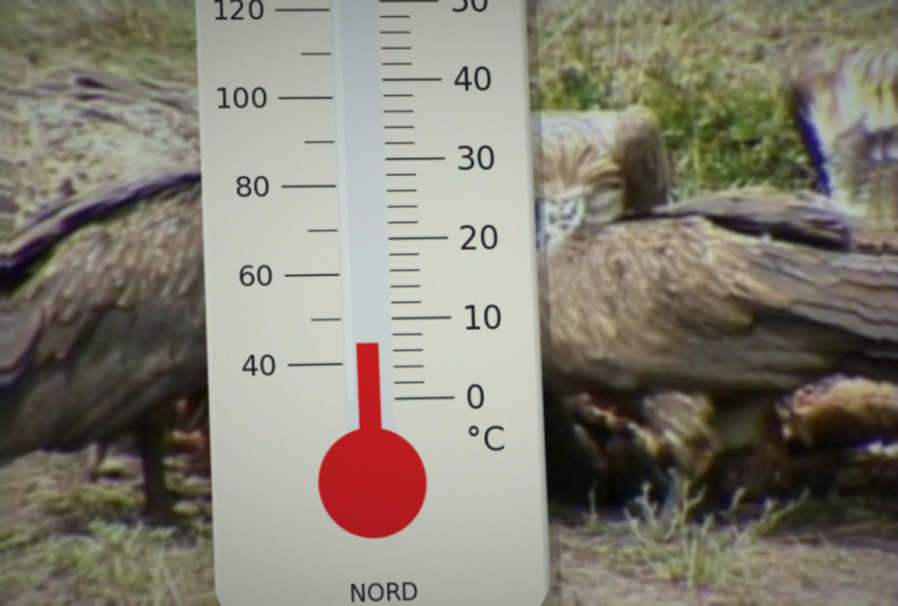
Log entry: 7°C
